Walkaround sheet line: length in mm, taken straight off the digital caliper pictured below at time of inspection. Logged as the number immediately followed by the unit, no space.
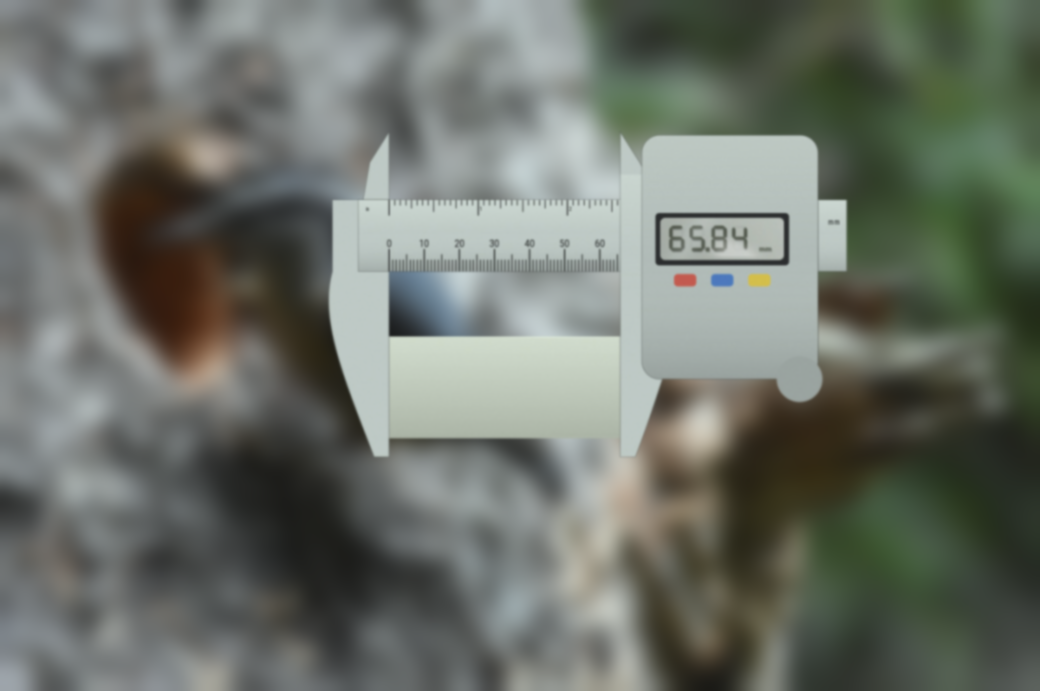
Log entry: 65.84mm
